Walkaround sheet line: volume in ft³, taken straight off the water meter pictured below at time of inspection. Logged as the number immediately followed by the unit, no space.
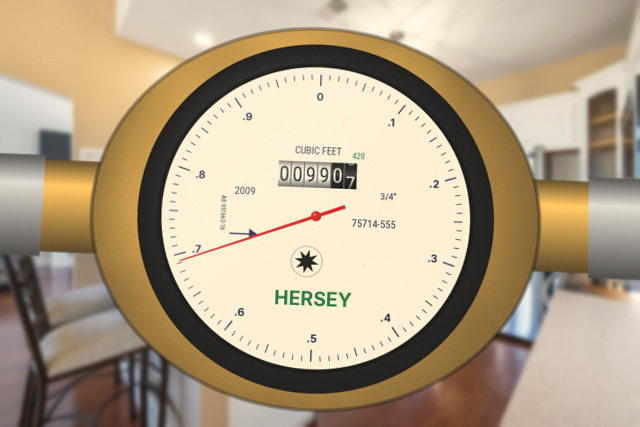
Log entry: 9906.69ft³
